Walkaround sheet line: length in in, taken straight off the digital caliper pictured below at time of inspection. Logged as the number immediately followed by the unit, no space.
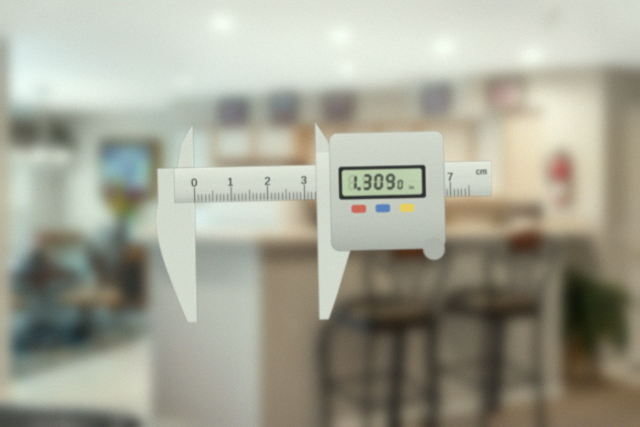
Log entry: 1.3090in
